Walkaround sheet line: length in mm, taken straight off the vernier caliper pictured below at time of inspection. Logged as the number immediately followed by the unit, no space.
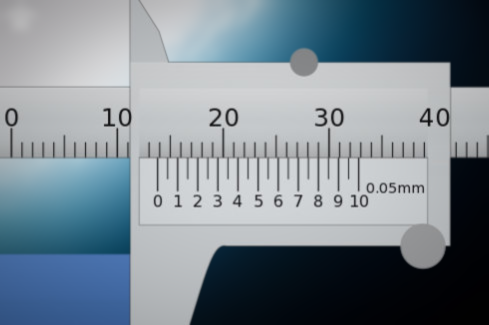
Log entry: 13.8mm
